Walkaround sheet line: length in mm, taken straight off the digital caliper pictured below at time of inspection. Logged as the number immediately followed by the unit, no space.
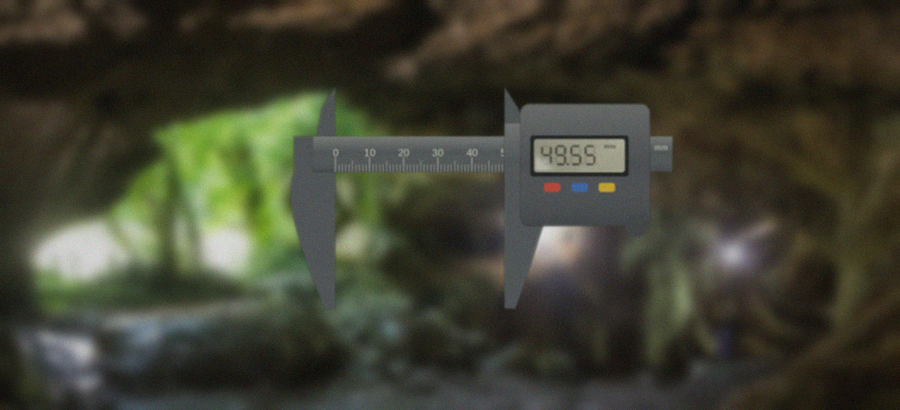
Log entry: 49.55mm
